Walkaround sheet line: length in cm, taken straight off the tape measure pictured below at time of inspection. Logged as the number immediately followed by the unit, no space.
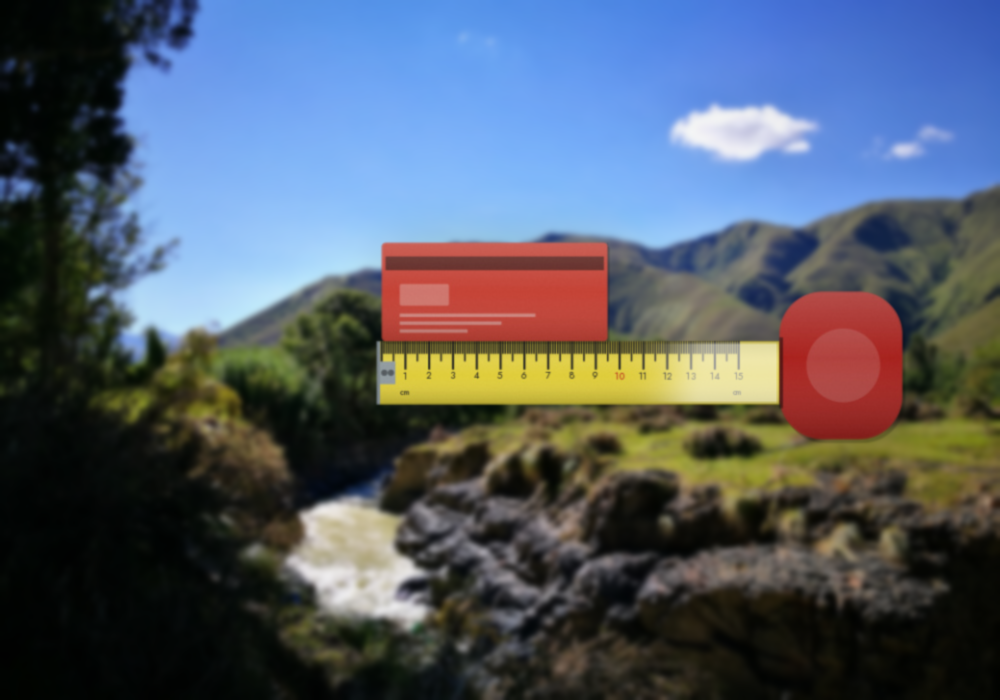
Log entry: 9.5cm
